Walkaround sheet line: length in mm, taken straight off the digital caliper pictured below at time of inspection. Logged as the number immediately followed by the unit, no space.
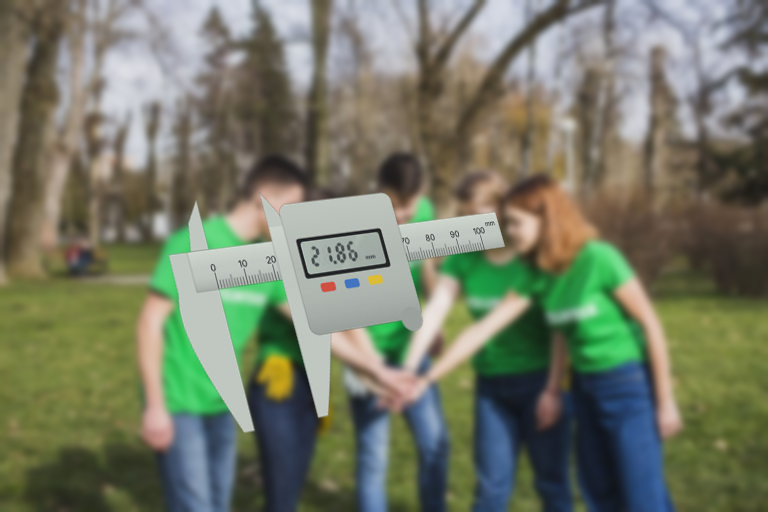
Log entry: 21.86mm
